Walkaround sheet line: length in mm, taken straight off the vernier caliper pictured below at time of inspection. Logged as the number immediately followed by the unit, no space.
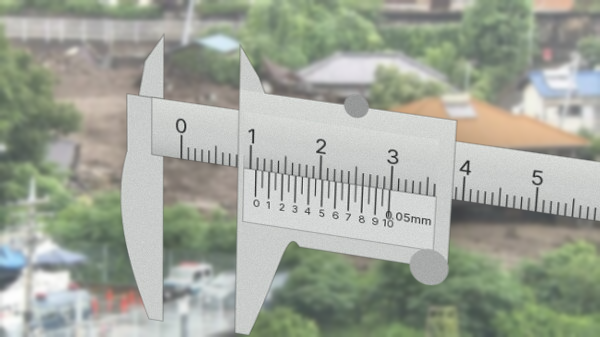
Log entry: 10.8mm
